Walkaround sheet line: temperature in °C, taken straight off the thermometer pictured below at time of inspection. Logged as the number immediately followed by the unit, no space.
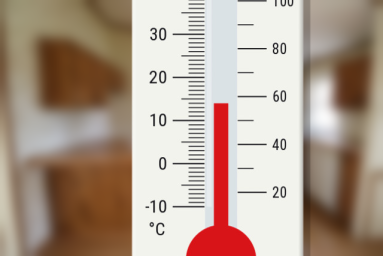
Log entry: 14°C
